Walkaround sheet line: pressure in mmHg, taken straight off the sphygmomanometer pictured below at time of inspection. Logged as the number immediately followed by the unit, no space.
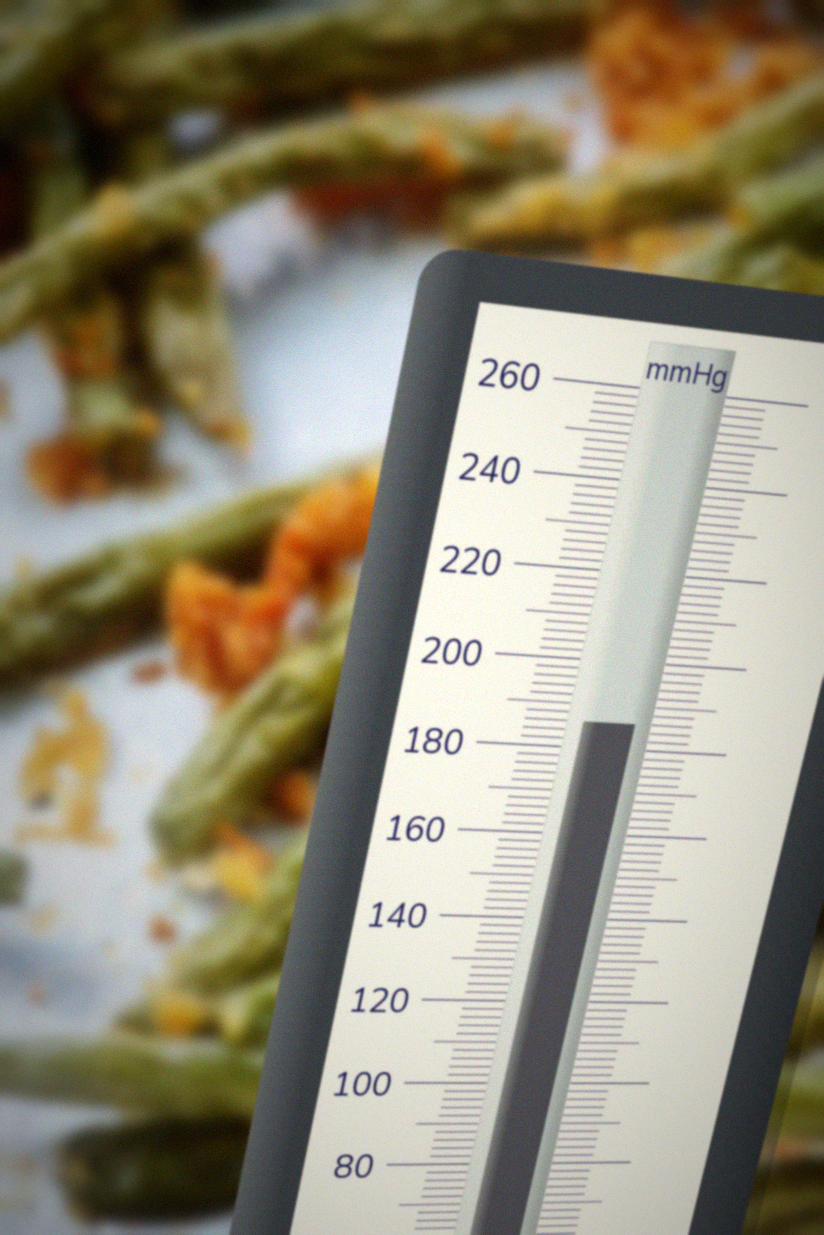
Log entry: 186mmHg
